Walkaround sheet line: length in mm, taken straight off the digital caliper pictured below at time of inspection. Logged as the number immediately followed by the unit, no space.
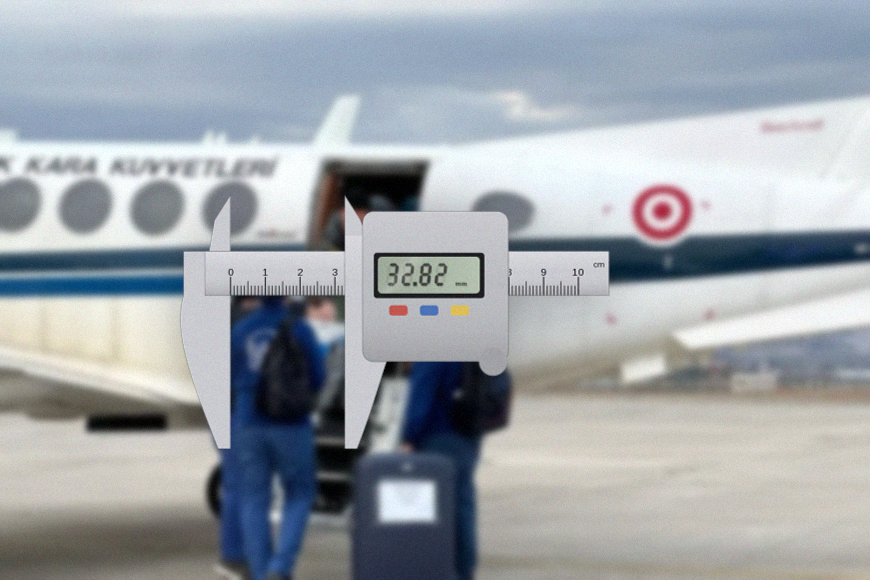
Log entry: 32.82mm
